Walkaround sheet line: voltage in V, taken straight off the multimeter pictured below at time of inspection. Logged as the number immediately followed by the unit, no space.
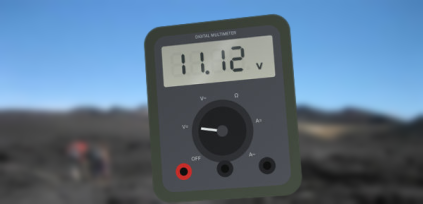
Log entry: 11.12V
